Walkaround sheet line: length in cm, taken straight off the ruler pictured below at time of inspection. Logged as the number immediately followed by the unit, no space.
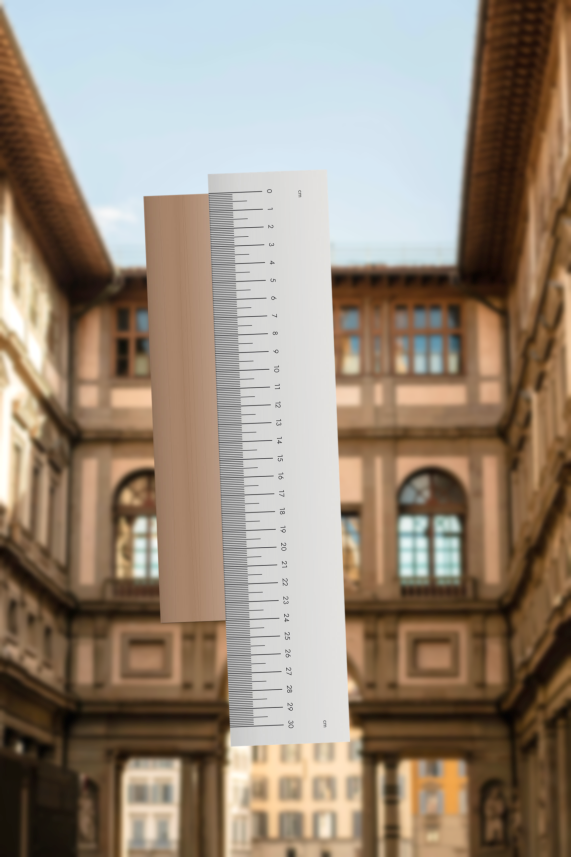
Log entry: 24cm
